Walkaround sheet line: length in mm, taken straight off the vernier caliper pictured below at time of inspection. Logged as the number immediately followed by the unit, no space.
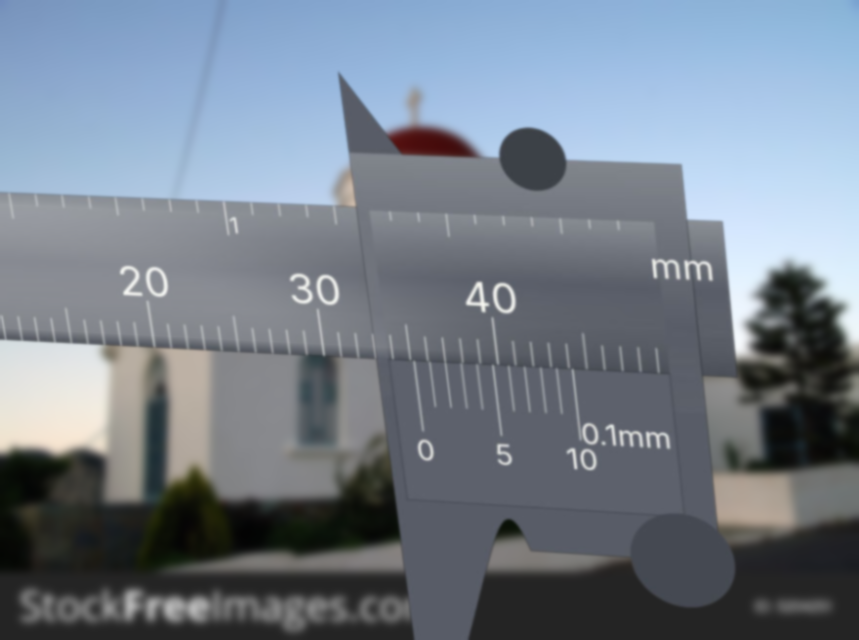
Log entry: 35.2mm
